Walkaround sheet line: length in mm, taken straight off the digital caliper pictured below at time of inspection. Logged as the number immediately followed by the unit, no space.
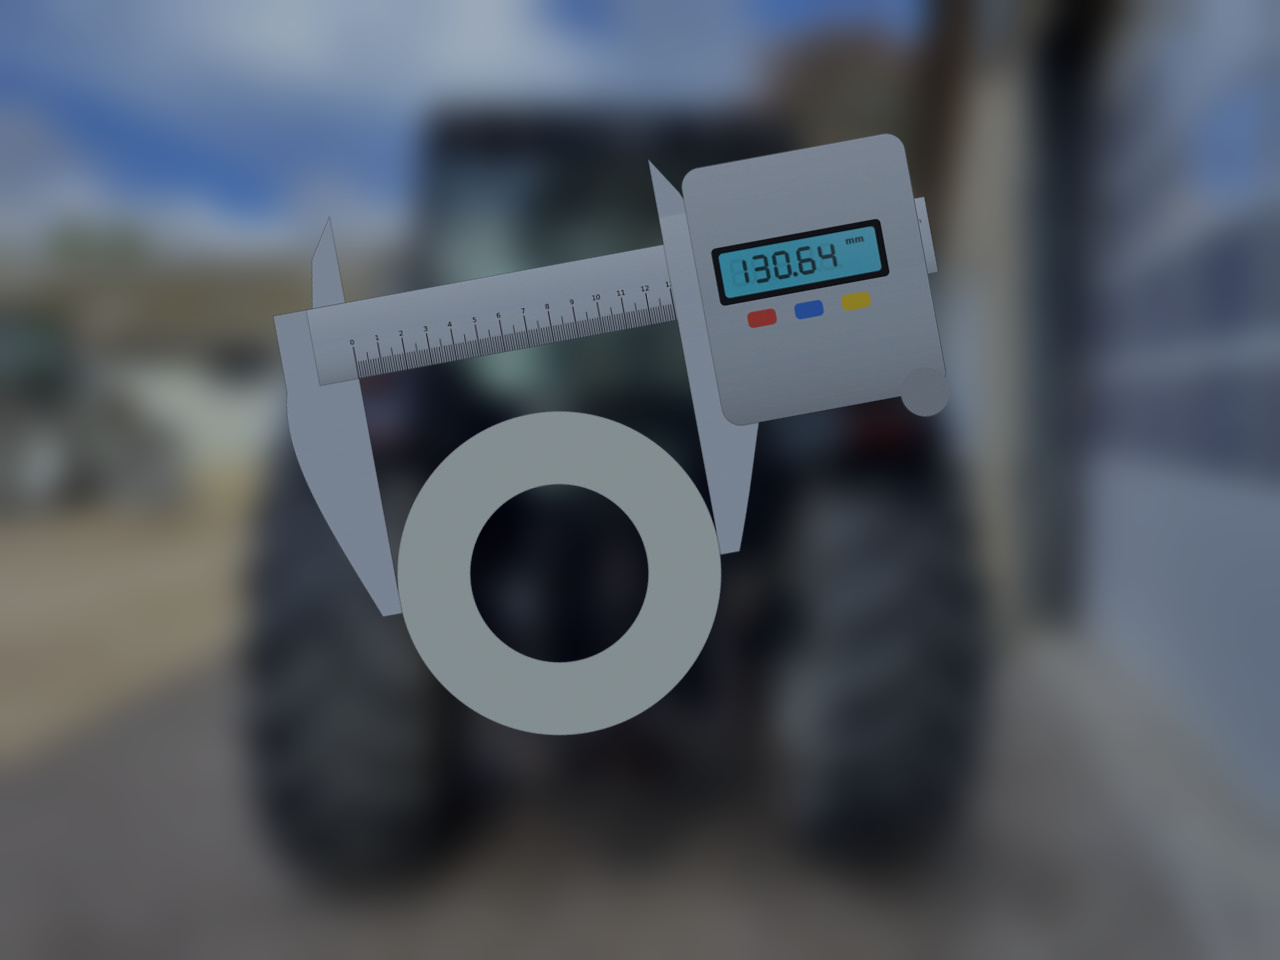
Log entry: 130.64mm
